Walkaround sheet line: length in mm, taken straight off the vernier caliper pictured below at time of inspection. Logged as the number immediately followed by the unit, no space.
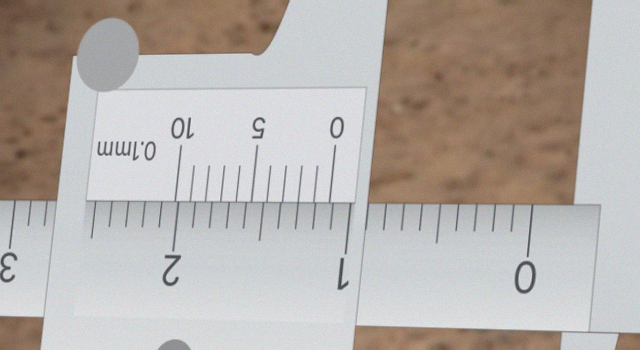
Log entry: 11.2mm
